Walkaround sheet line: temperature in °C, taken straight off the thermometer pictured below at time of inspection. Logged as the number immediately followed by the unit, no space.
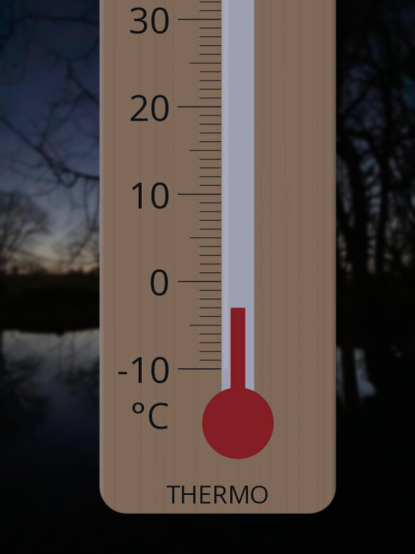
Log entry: -3°C
